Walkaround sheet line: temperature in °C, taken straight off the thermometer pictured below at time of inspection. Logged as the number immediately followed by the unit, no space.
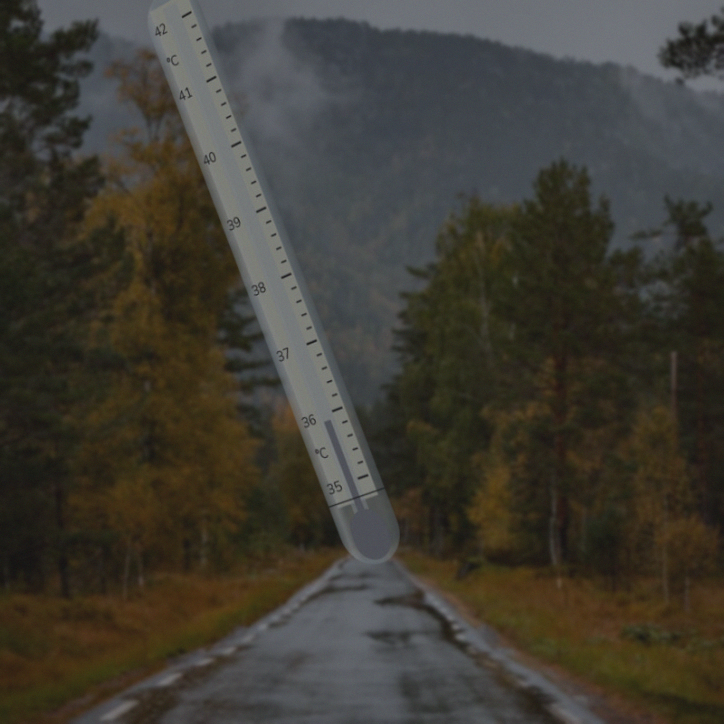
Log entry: 35.9°C
